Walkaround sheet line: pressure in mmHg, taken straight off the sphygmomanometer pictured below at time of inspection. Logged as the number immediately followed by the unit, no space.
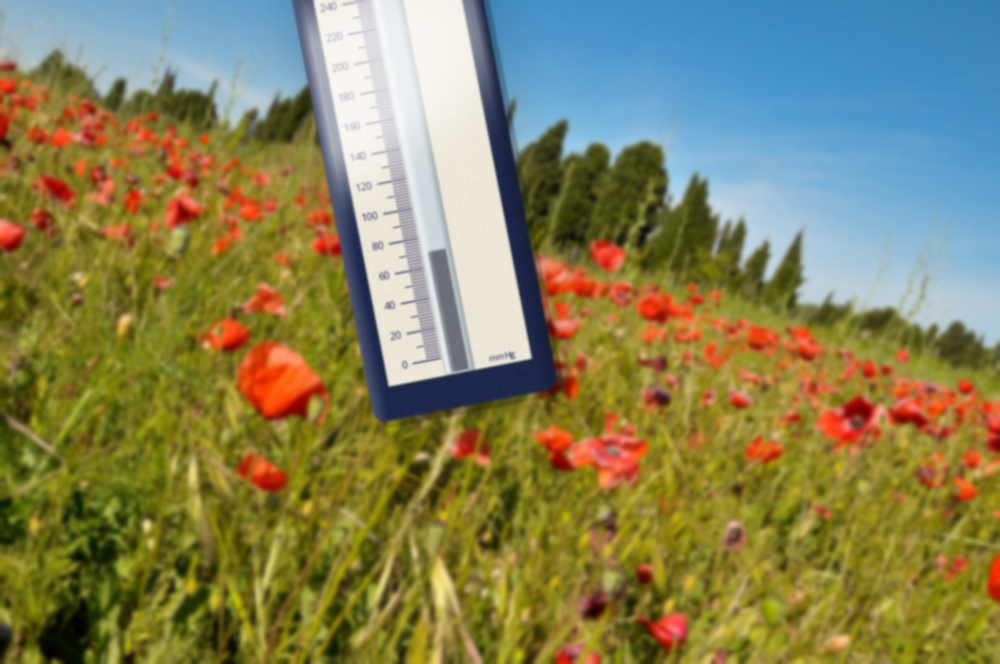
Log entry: 70mmHg
